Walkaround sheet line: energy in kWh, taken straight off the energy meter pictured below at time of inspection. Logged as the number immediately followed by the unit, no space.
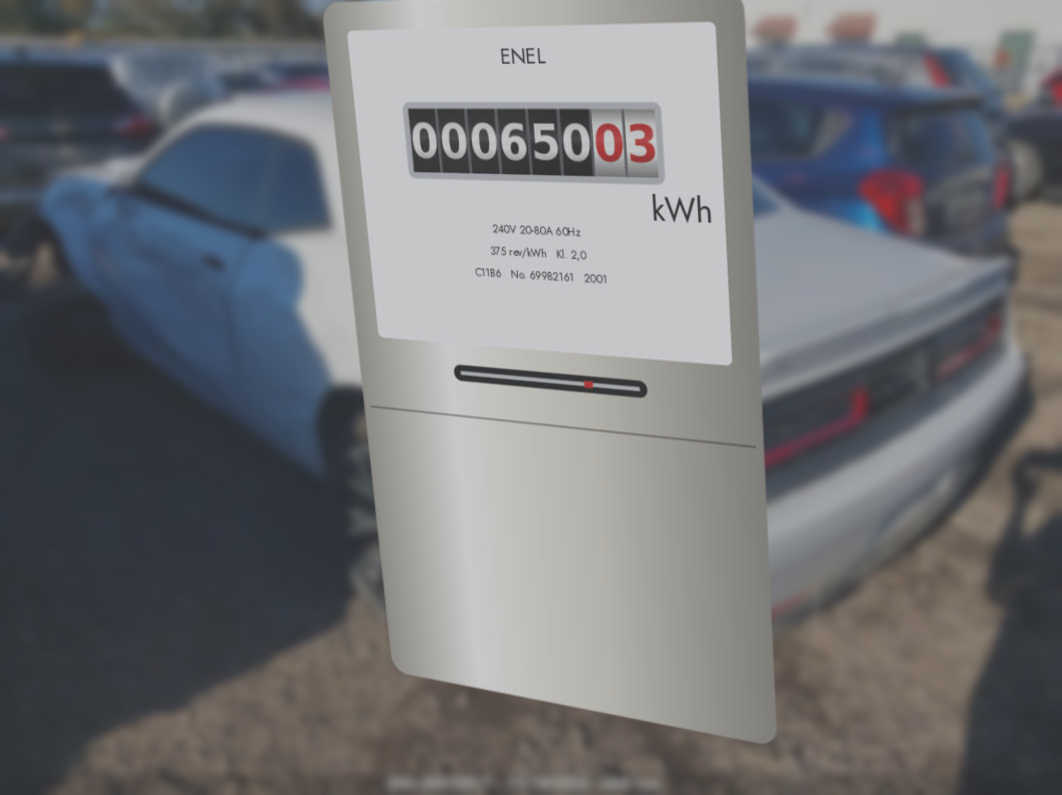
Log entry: 650.03kWh
